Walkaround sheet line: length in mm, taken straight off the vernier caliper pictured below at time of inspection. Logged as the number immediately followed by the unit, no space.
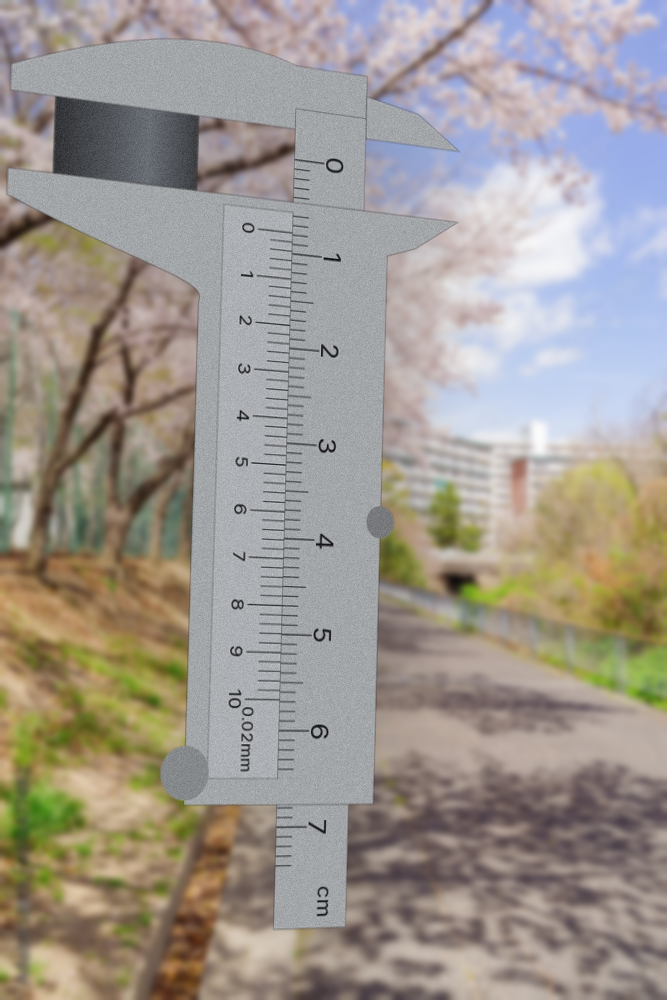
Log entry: 7.8mm
